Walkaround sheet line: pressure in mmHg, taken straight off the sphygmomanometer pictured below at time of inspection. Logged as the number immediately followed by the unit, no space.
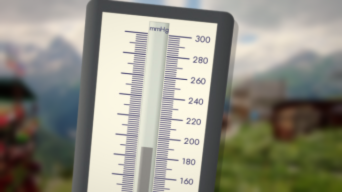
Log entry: 190mmHg
